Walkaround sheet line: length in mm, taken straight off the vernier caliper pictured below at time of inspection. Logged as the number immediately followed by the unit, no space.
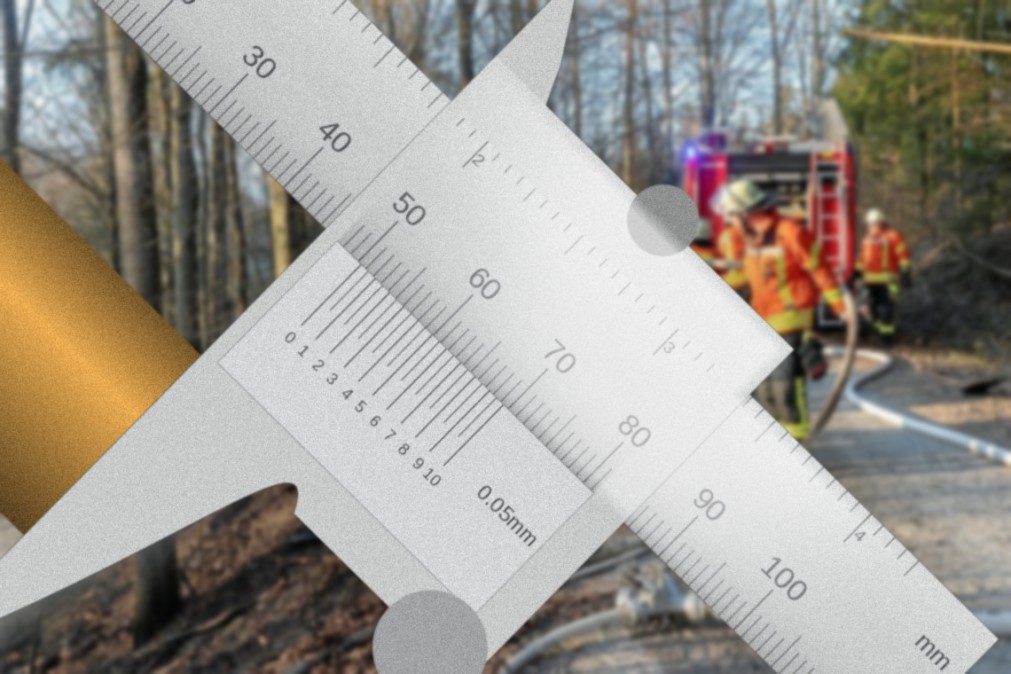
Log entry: 50.4mm
